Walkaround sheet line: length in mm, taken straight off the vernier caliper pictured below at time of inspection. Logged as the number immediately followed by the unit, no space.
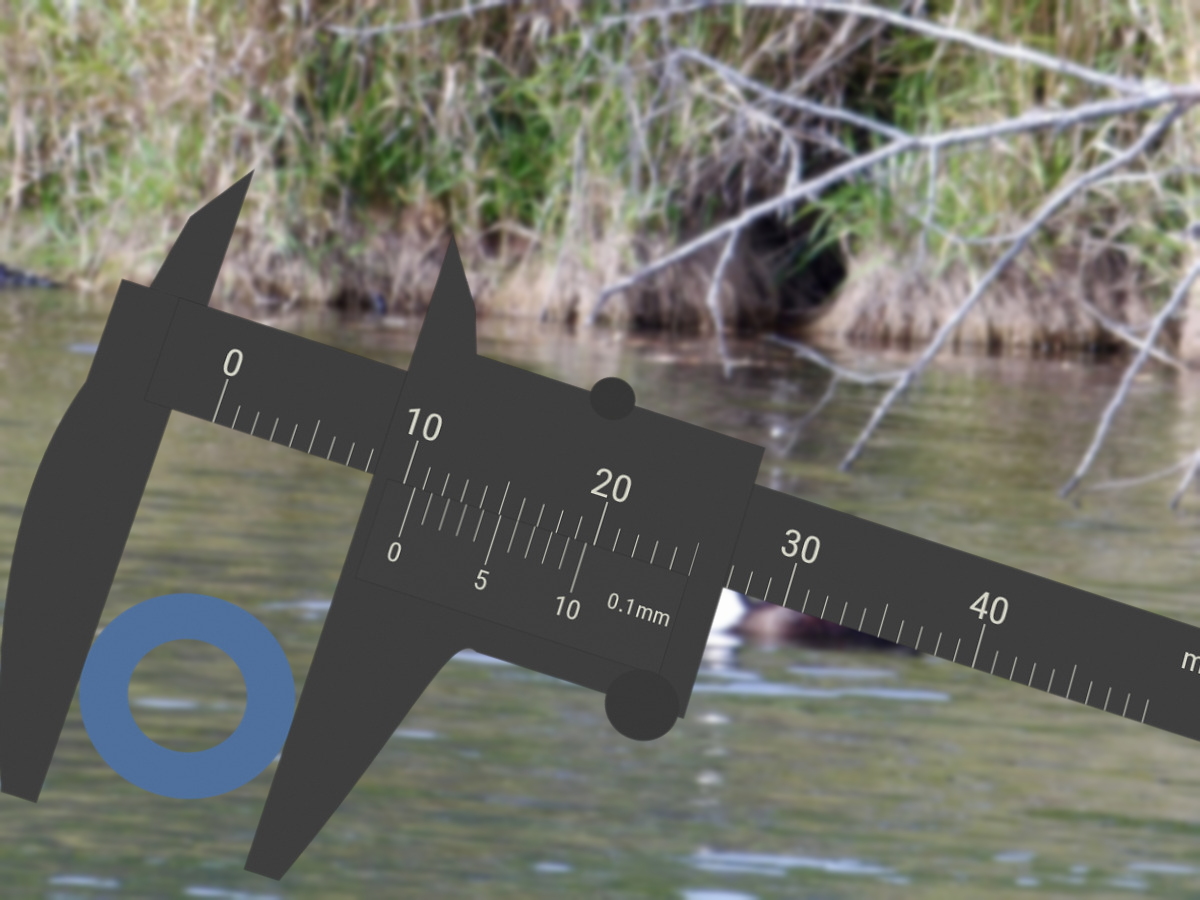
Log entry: 10.6mm
